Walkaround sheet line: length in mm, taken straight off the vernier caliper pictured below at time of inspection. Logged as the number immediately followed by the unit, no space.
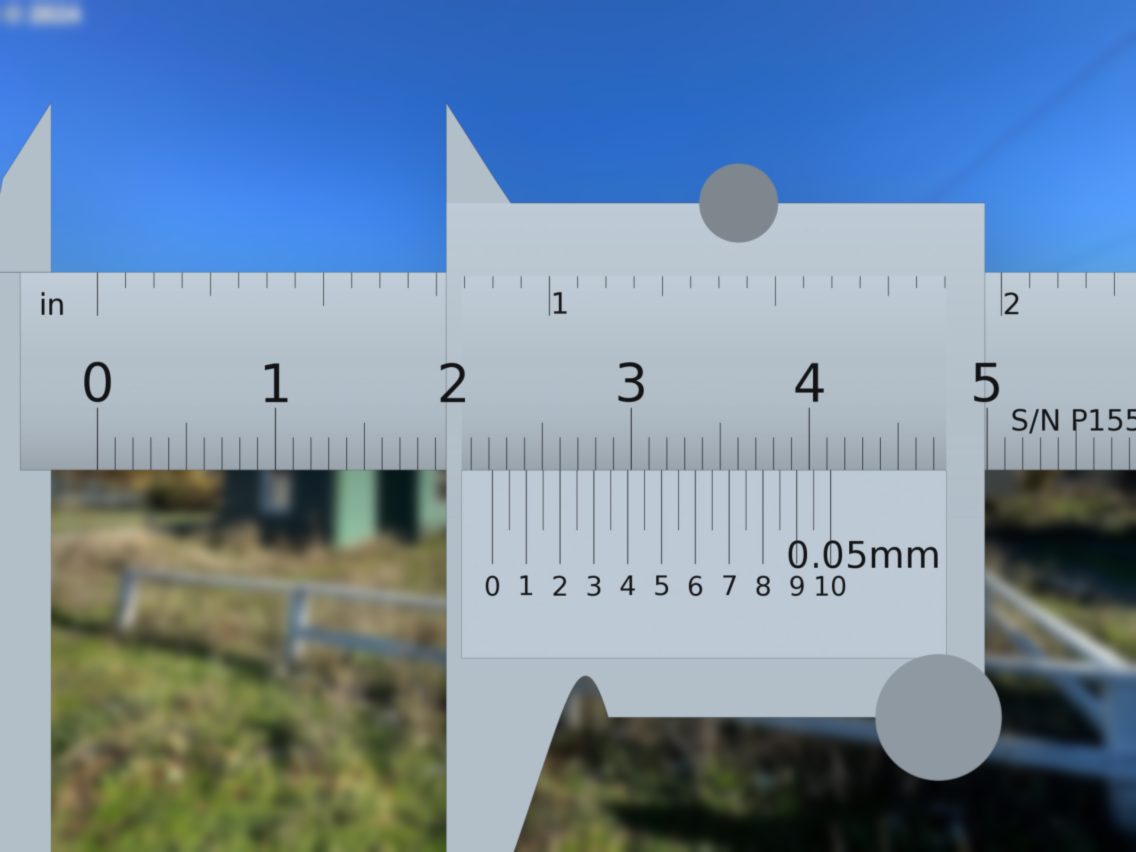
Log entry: 22.2mm
